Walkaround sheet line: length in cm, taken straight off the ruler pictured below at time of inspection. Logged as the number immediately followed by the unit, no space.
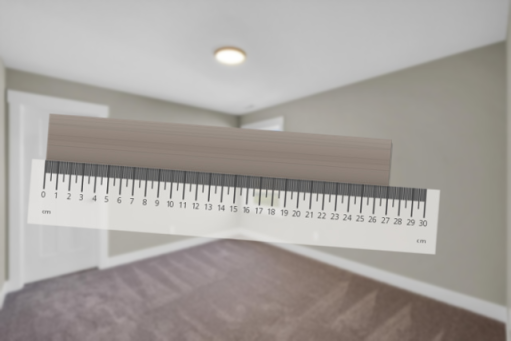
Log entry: 27cm
